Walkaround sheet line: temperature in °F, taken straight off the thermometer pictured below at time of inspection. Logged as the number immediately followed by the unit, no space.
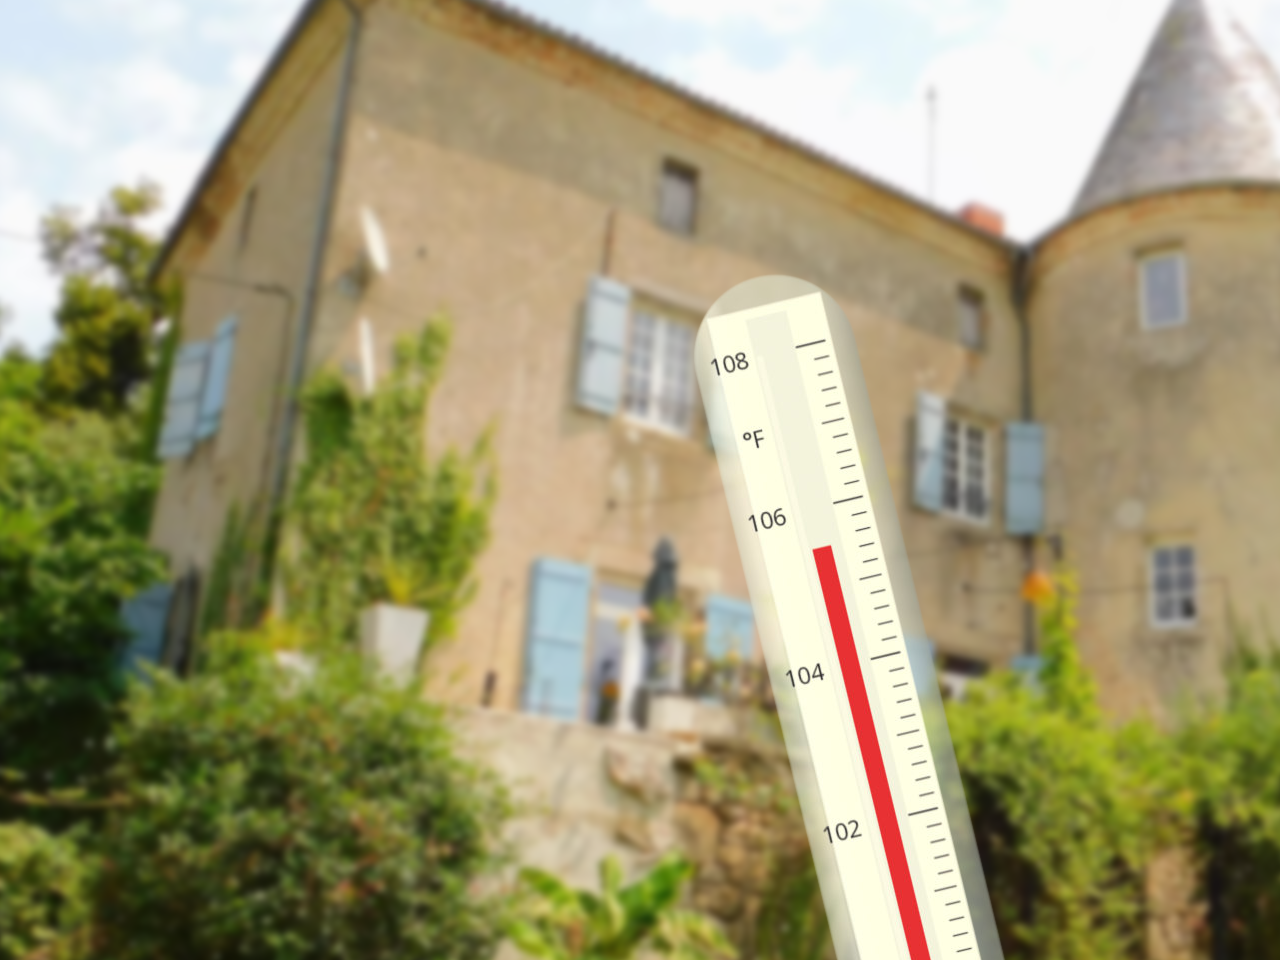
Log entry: 105.5°F
